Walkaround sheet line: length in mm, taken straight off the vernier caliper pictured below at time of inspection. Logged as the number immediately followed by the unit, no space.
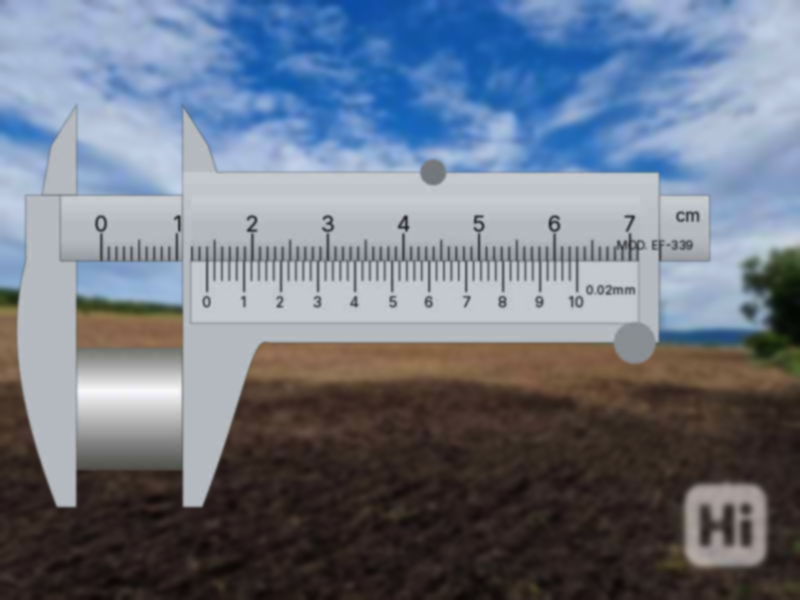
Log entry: 14.0mm
